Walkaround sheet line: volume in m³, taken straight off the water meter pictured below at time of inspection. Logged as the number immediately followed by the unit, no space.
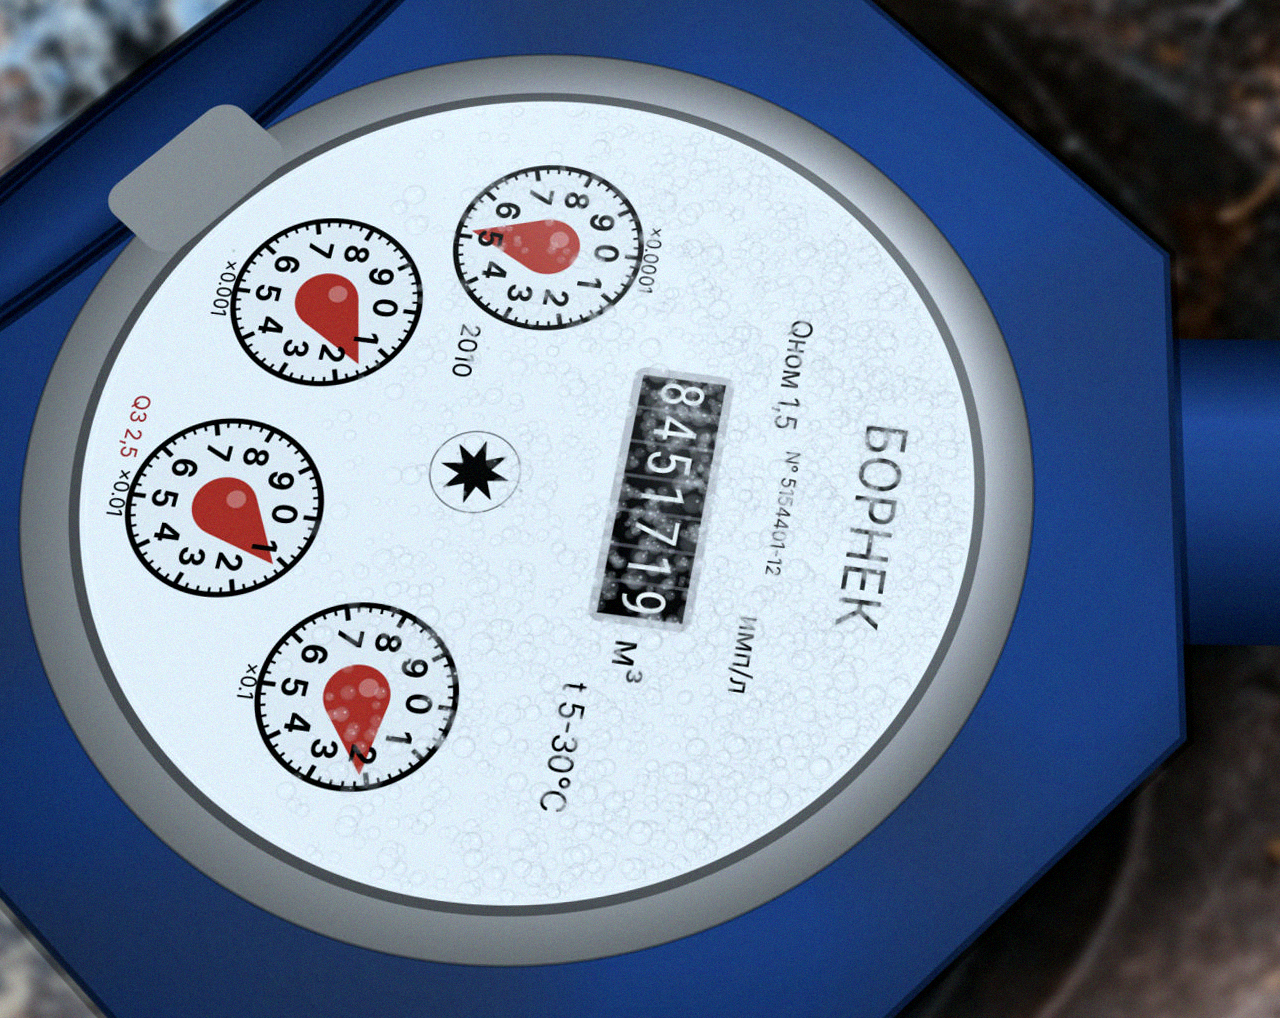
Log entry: 8451719.2115m³
